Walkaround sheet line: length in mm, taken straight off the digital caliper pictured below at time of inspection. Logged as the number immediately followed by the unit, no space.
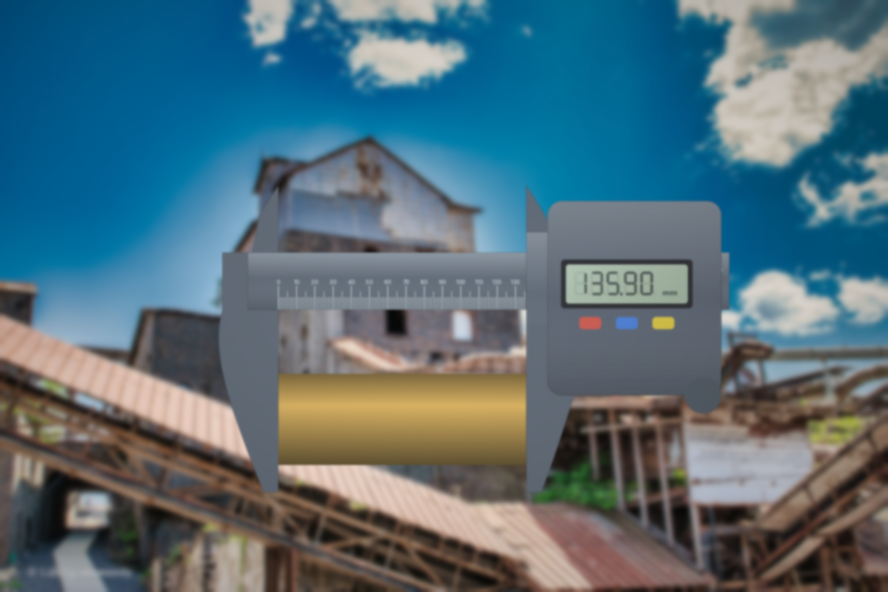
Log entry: 135.90mm
